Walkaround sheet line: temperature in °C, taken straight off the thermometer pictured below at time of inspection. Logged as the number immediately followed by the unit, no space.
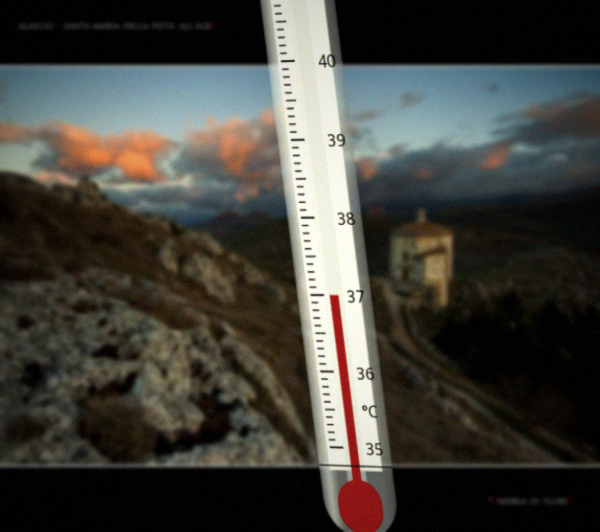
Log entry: 37°C
